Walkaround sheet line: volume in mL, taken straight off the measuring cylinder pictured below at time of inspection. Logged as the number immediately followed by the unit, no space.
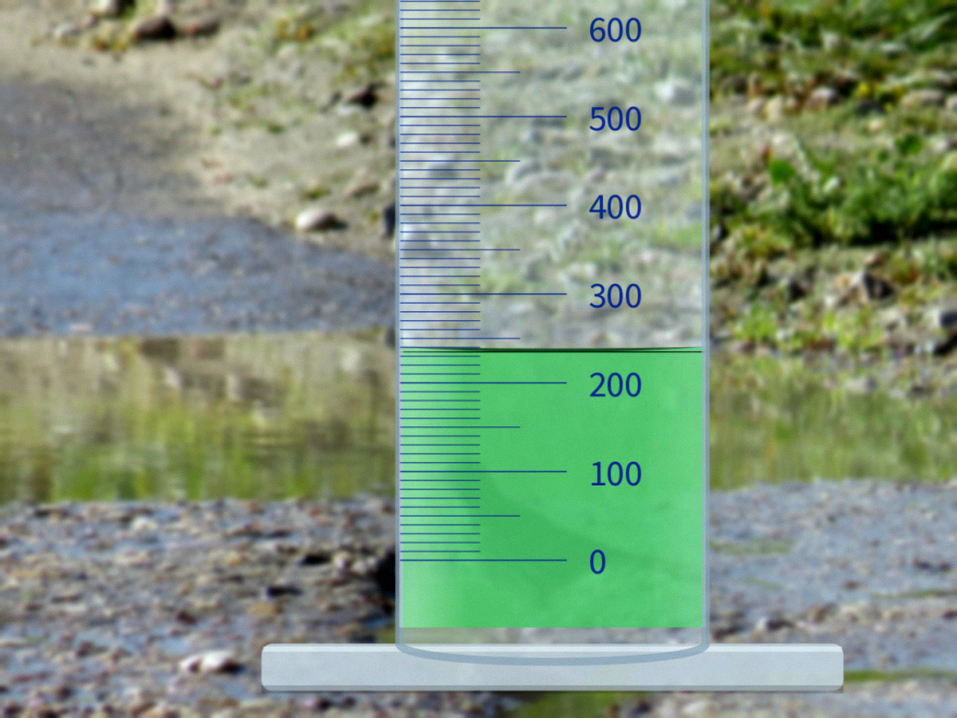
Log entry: 235mL
